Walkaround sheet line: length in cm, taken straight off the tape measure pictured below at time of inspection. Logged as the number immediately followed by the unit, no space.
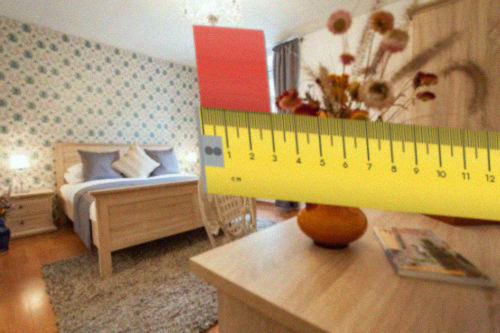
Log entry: 3cm
